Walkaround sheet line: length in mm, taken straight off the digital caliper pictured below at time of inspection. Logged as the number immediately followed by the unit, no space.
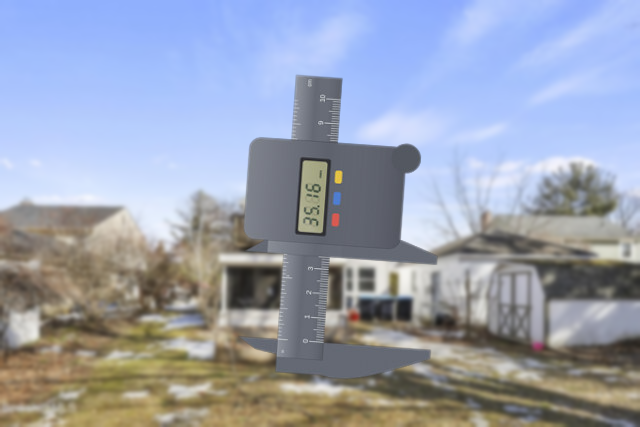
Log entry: 35.16mm
